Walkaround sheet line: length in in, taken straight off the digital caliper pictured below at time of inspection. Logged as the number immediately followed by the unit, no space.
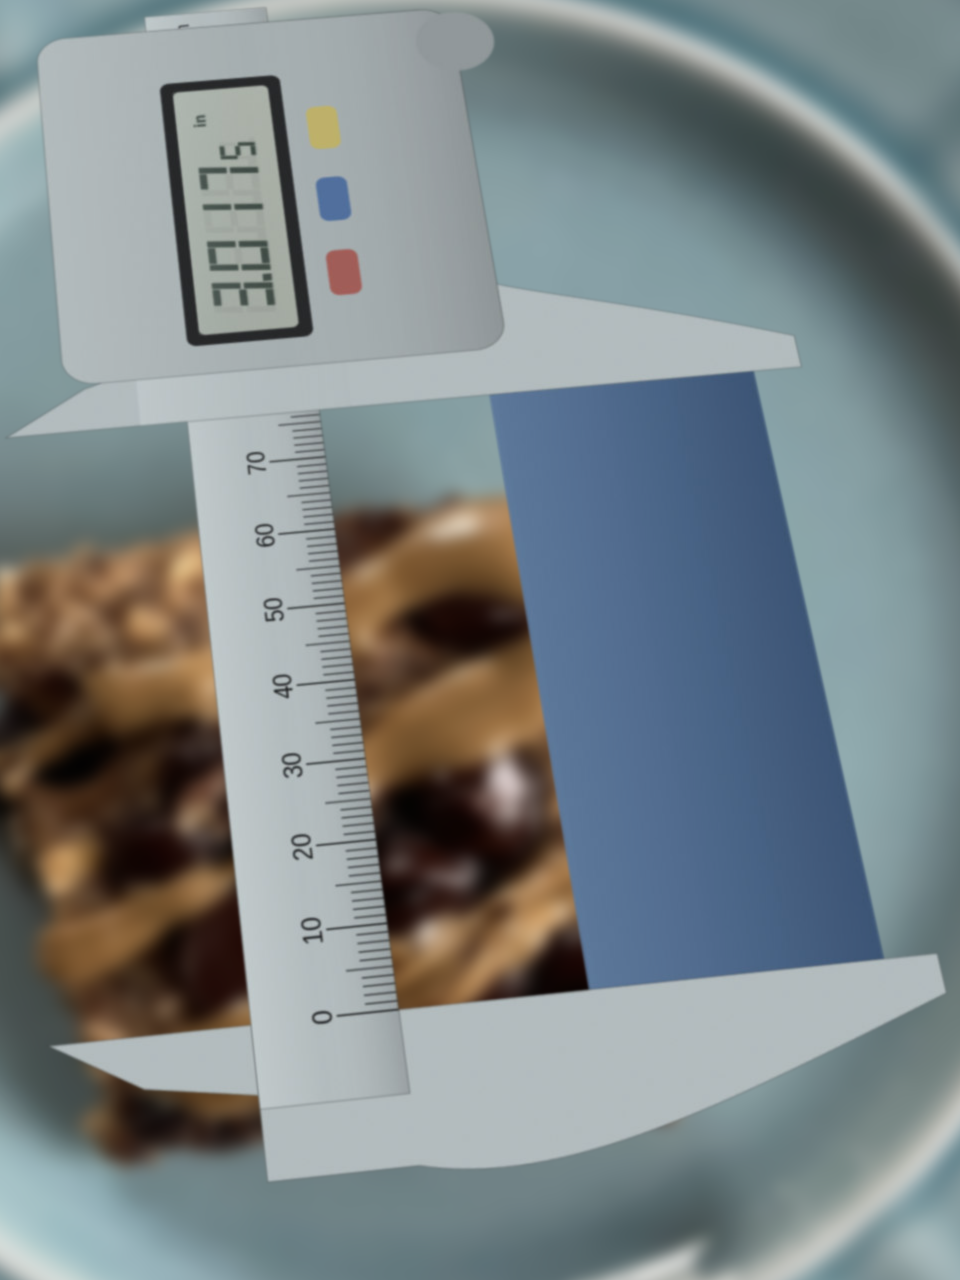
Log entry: 3.0175in
